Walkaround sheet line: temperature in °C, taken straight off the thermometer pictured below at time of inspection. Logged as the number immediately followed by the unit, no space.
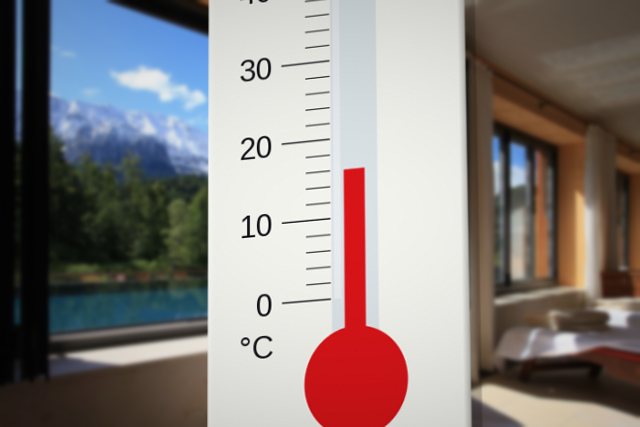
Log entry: 16°C
